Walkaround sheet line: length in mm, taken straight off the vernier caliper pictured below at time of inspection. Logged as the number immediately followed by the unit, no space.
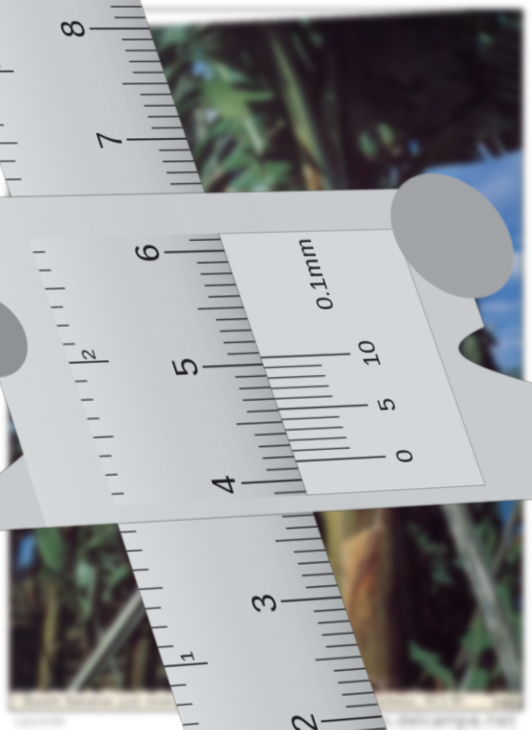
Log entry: 41.6mm
